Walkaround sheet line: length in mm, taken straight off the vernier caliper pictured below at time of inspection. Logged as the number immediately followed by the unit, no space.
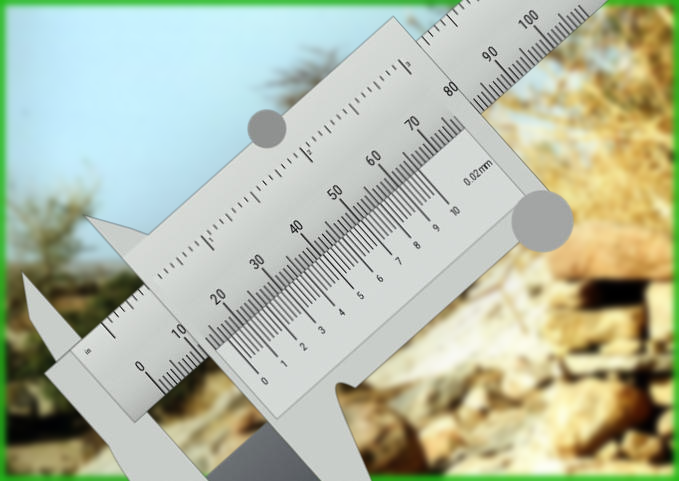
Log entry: 16.0mm
